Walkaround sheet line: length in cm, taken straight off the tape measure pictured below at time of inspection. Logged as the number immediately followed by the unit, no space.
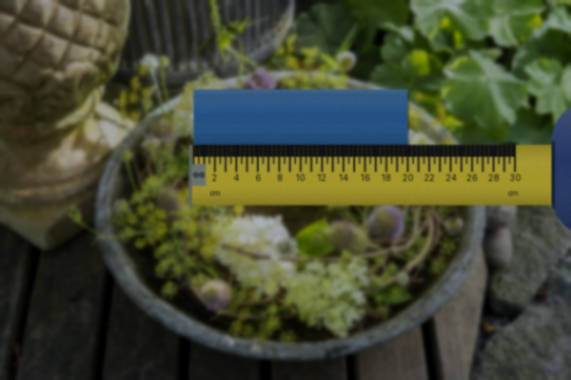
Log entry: 20cm
